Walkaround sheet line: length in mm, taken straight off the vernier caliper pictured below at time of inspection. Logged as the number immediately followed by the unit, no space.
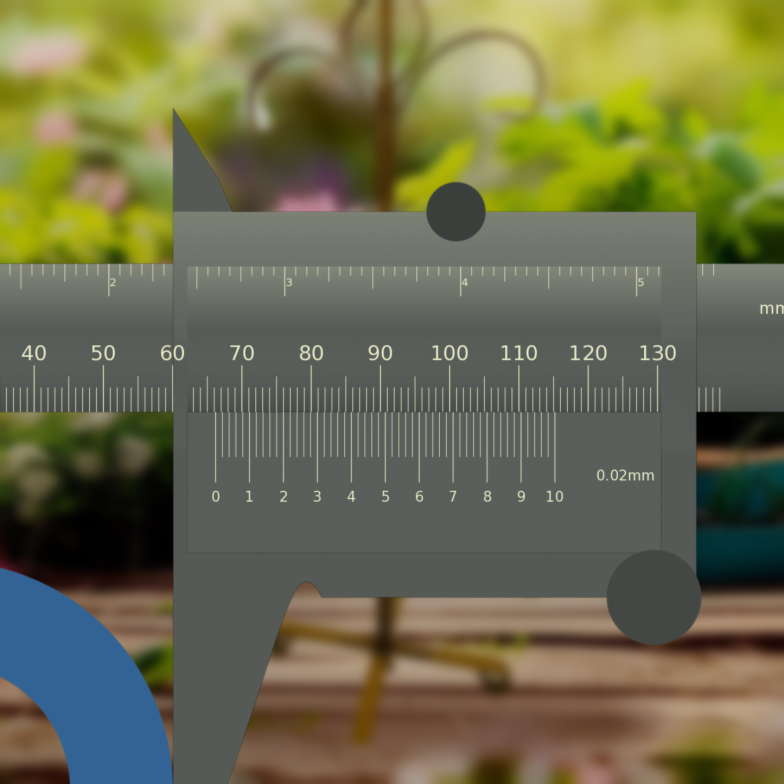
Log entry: 66.2mm
